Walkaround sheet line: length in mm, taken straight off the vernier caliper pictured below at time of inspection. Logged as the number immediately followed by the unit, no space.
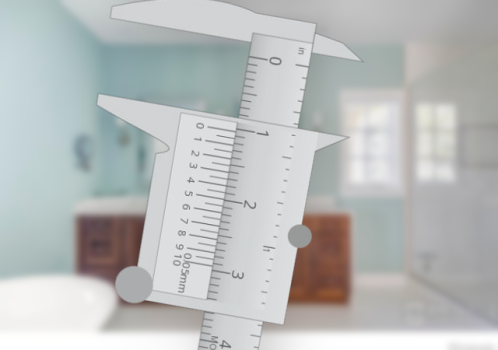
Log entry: 10.4mm
